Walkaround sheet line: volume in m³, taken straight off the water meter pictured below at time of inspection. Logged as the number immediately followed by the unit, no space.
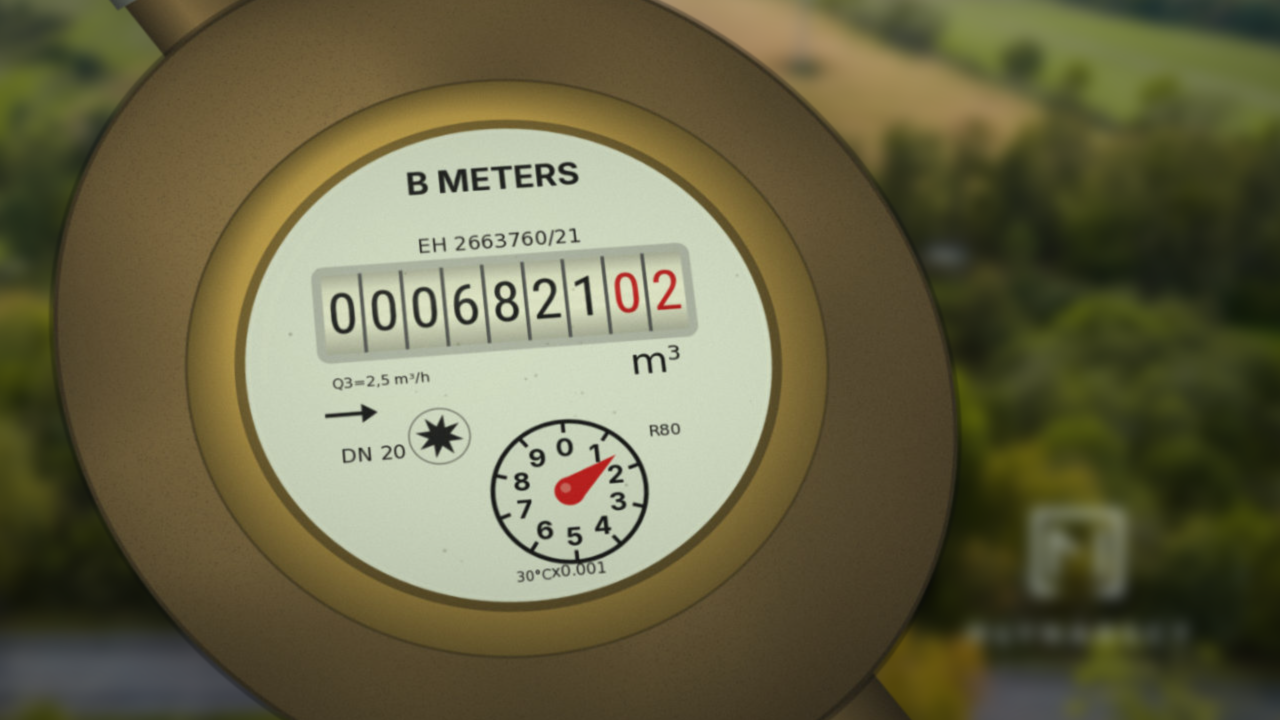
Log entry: 6821.021m³
